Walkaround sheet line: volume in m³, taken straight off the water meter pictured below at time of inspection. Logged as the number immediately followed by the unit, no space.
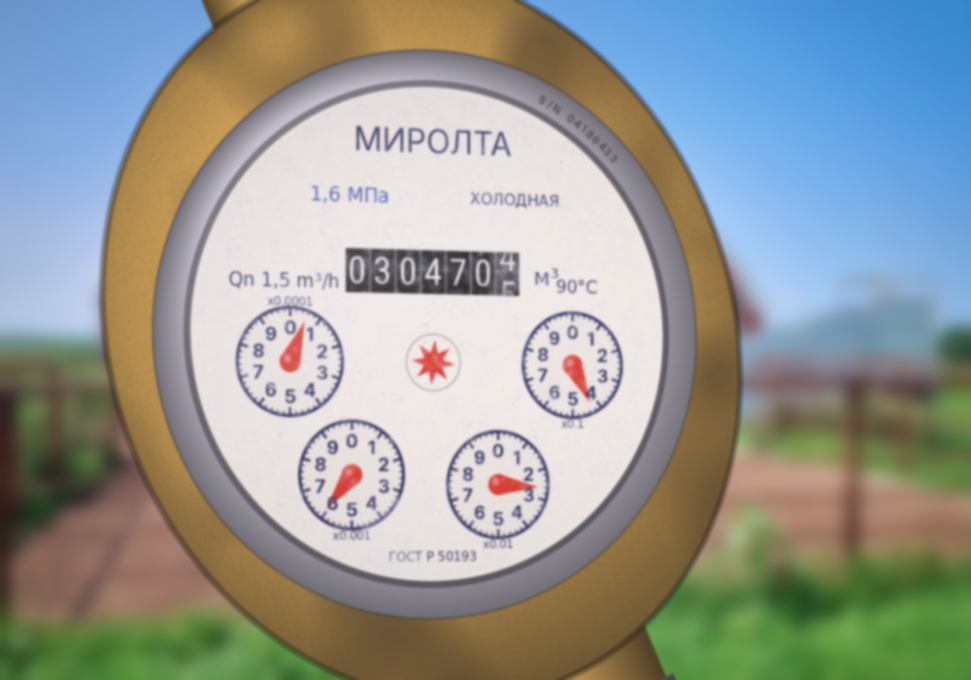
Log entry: 304704.4260m³
